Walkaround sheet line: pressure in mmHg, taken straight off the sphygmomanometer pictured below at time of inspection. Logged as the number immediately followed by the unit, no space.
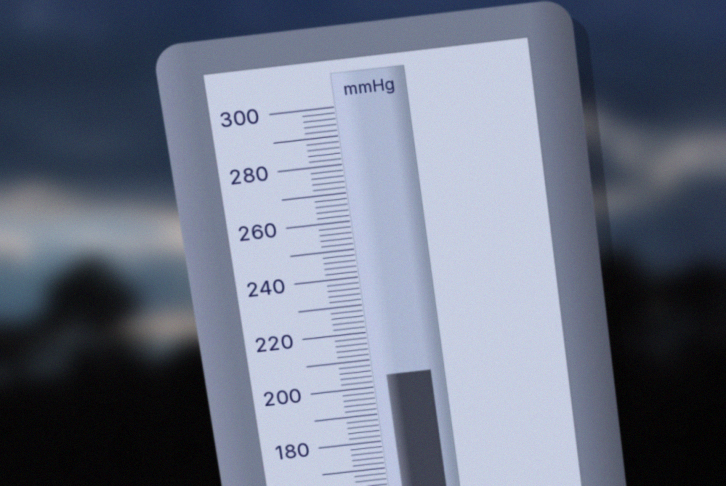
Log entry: 204mmHg
